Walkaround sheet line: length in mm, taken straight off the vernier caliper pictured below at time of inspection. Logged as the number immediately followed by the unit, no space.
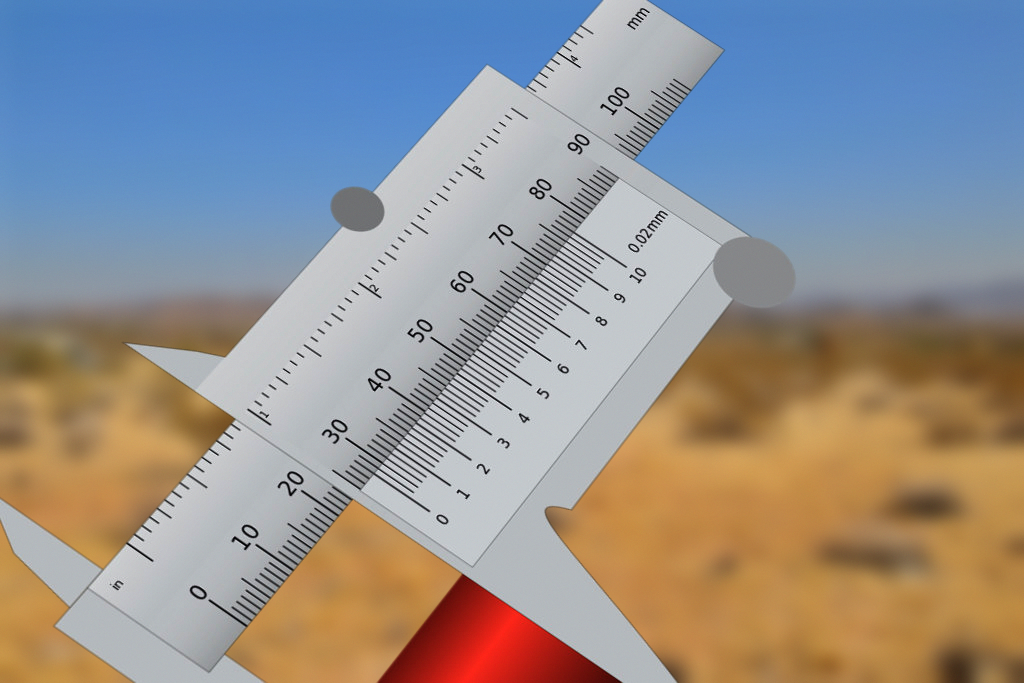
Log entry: 28.0mm
